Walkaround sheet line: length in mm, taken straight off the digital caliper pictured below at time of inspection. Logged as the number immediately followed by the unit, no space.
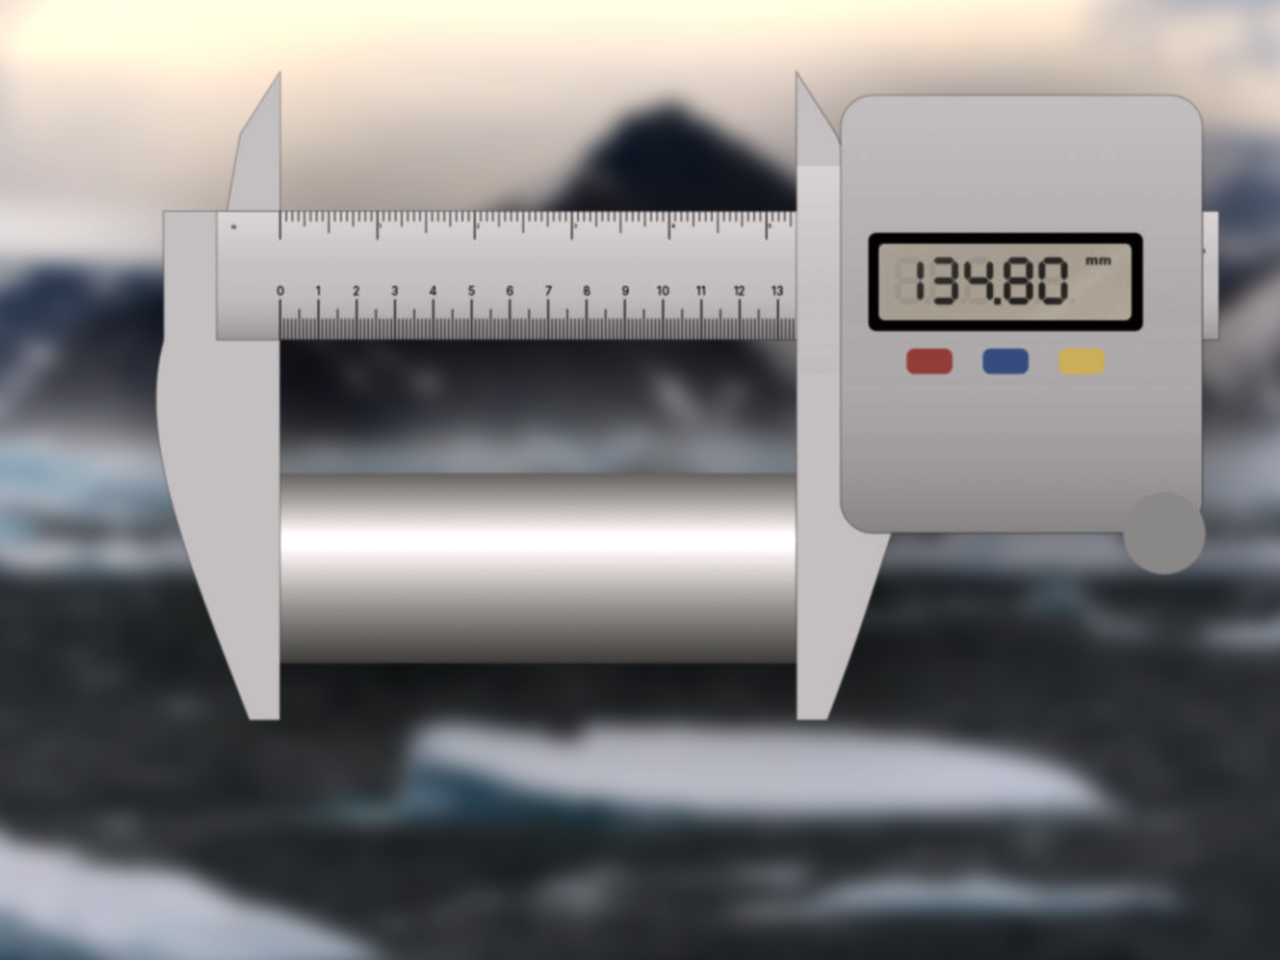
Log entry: 134.80mm
